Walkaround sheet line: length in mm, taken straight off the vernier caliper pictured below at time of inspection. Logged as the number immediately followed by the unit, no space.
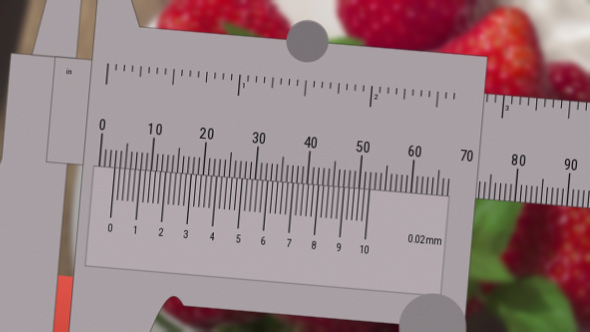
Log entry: 3.0mm
